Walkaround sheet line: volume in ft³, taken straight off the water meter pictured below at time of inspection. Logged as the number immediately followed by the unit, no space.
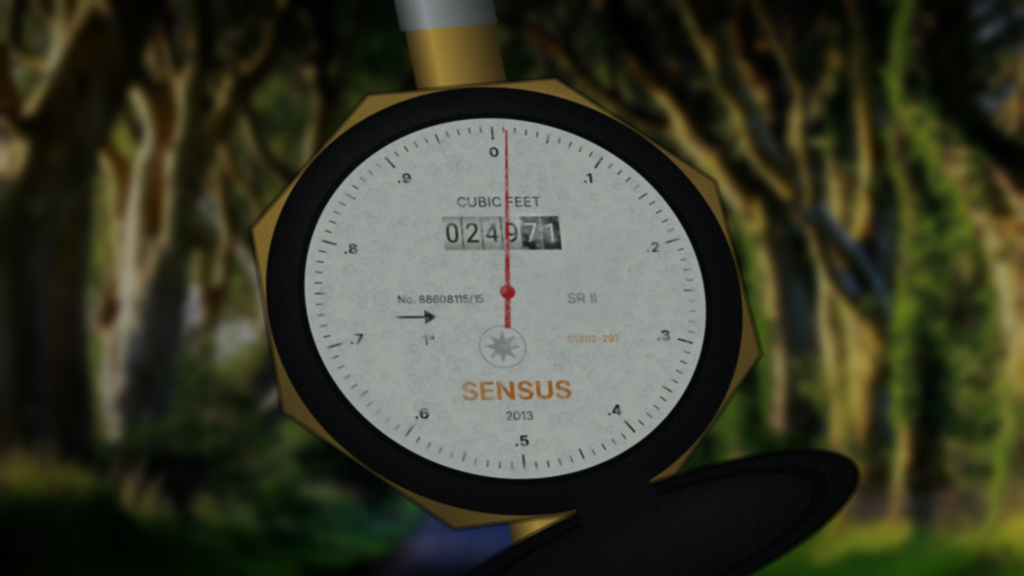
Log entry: 24971.01ft³
